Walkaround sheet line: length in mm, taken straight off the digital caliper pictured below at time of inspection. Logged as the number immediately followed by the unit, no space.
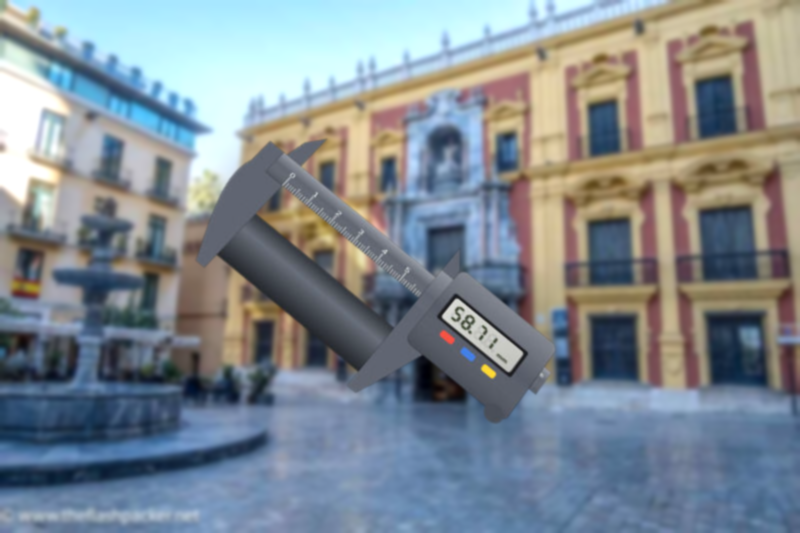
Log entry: 58.71mm
